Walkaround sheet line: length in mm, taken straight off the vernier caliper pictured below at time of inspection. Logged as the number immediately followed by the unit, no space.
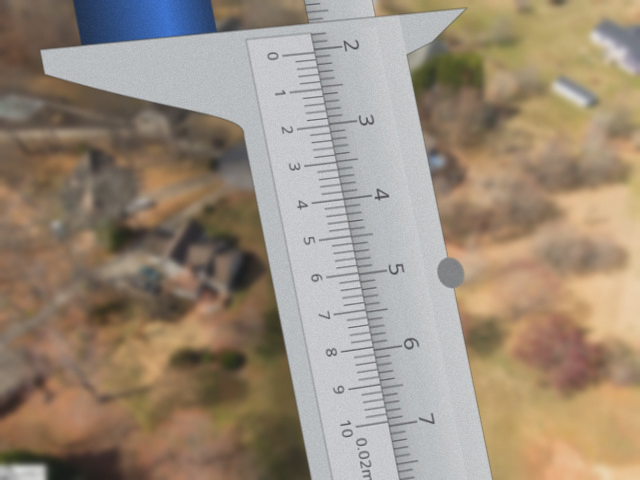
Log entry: 20.4mm
